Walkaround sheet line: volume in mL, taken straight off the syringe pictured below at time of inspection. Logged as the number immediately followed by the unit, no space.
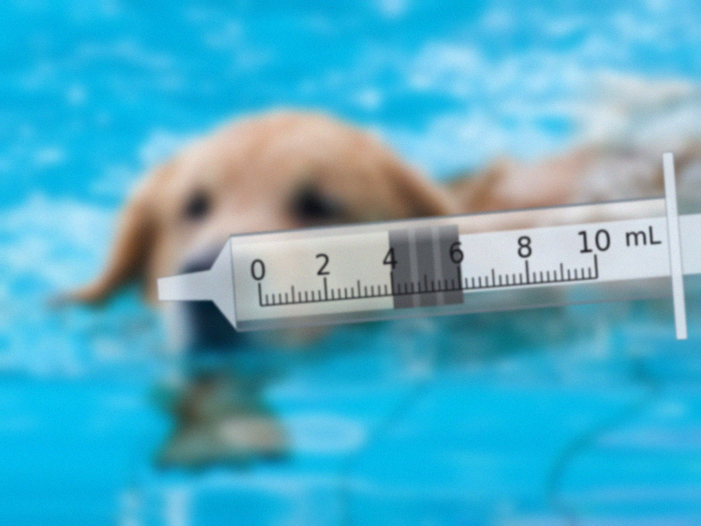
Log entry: 4mL
